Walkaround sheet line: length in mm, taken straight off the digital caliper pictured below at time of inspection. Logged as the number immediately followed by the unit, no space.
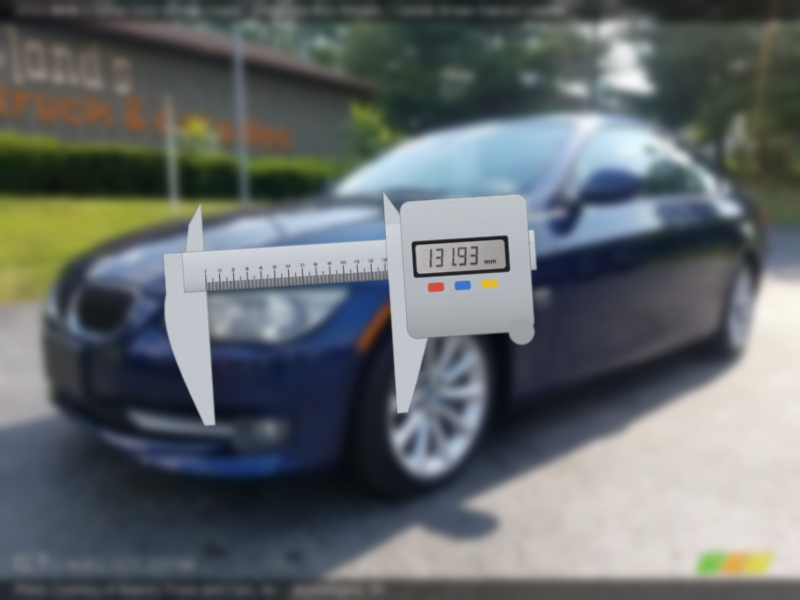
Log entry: 131.93mm
